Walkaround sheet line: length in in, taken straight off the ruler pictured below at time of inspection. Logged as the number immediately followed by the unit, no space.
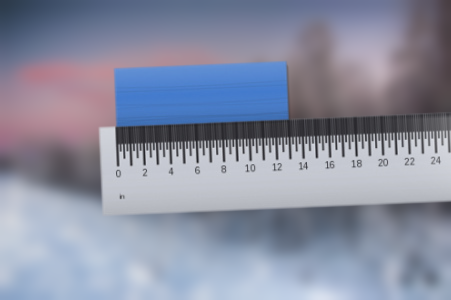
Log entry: 13in
